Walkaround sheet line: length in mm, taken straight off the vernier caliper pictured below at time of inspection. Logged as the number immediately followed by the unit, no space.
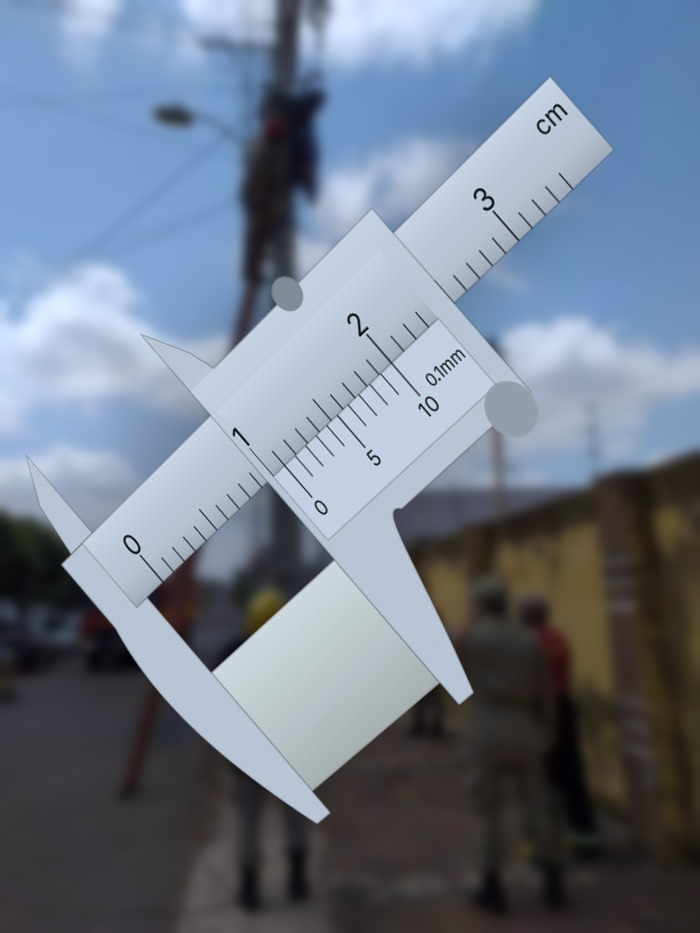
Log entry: 11.0mm
